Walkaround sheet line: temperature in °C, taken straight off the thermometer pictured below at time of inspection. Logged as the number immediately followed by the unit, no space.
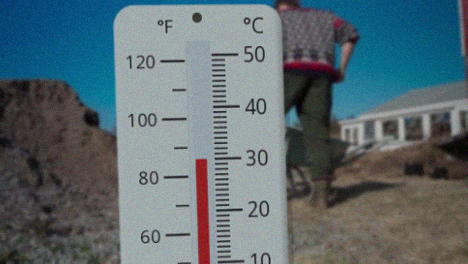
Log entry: 30°C
